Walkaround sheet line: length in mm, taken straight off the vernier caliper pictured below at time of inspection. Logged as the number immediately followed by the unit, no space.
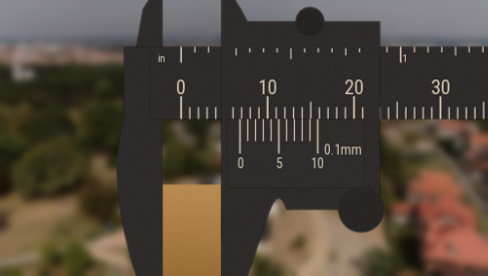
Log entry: 6.8mm
